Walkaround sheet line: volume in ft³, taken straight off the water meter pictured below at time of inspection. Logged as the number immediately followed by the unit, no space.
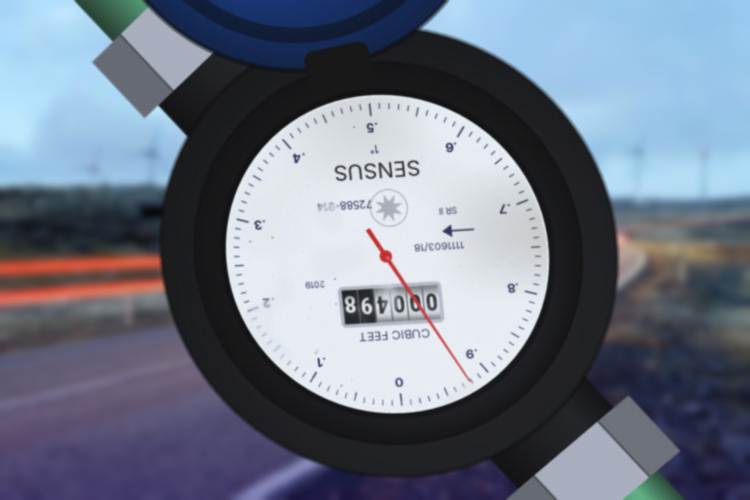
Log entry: 497.92ft³
